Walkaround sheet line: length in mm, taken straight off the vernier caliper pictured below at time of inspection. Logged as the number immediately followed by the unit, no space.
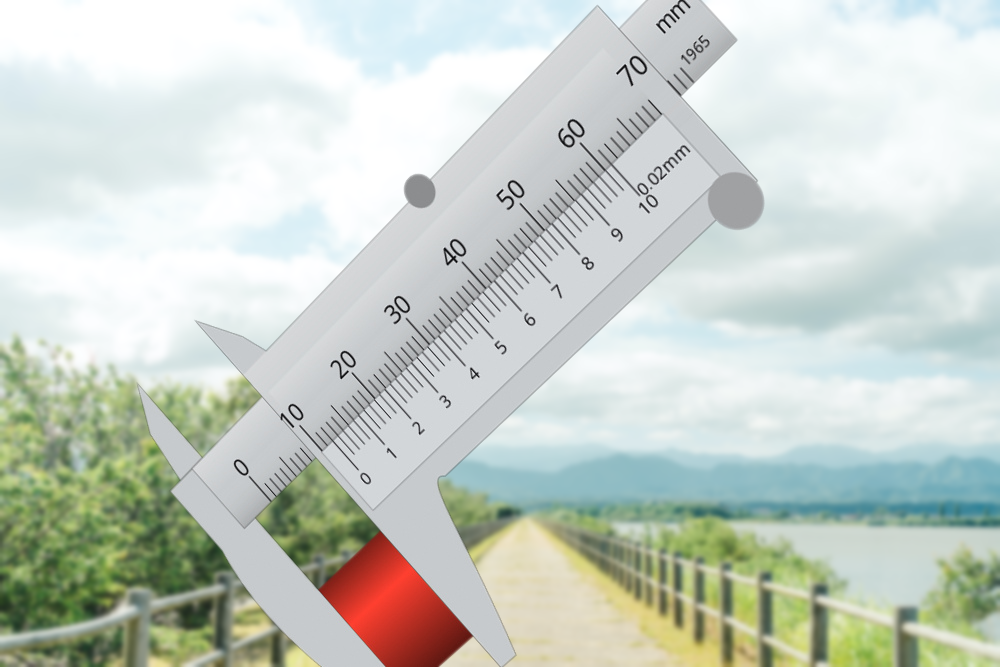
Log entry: 12.0mm
